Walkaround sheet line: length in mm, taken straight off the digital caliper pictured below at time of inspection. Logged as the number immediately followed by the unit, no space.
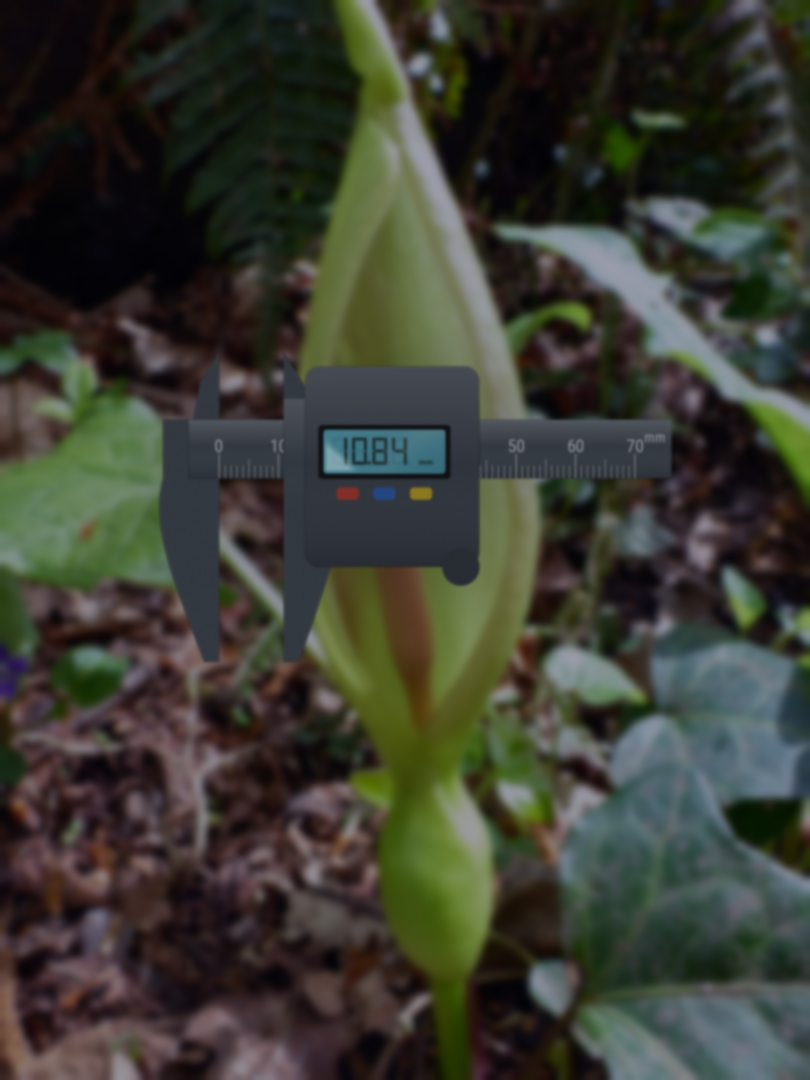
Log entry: 10.84mm
